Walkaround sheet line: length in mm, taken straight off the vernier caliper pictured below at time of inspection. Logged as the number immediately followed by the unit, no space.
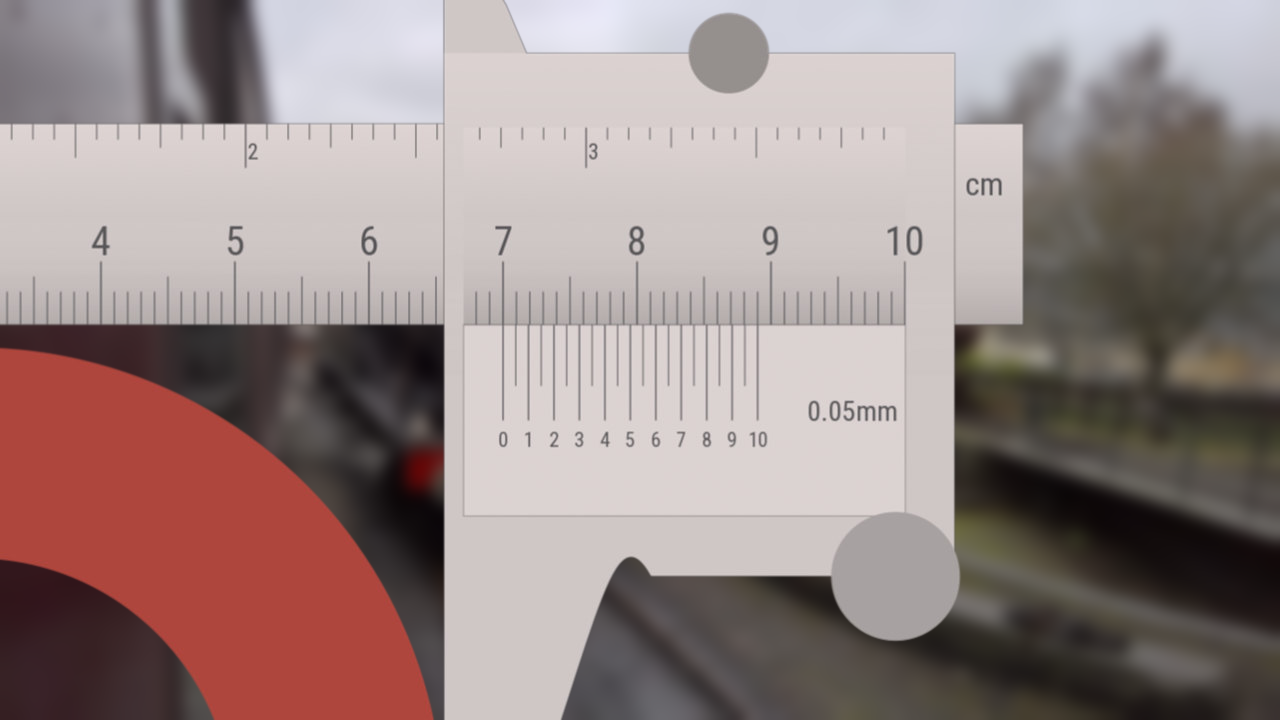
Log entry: 70.0mm
